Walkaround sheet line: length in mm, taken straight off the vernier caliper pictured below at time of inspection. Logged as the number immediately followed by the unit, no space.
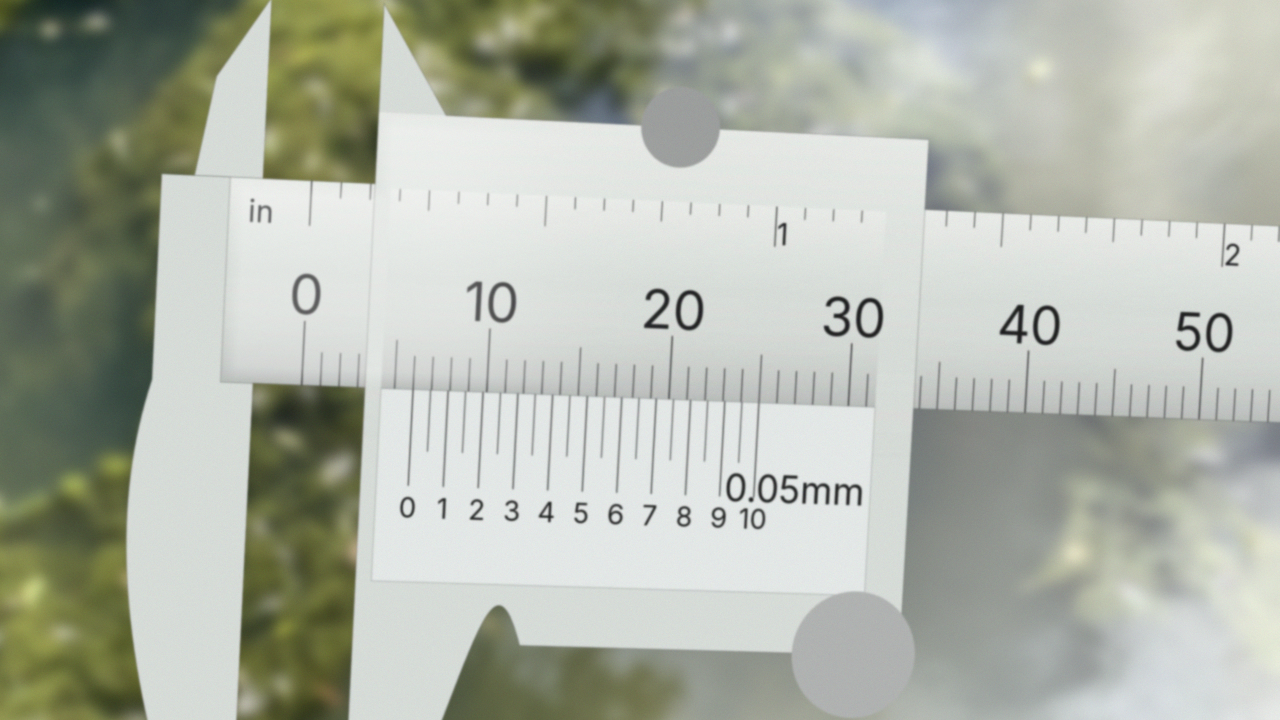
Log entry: 6.0mm
